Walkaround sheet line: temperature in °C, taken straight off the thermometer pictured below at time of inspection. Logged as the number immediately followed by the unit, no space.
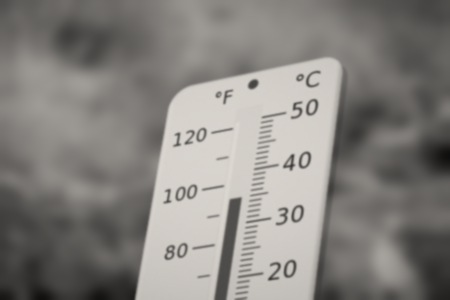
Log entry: 35°C
